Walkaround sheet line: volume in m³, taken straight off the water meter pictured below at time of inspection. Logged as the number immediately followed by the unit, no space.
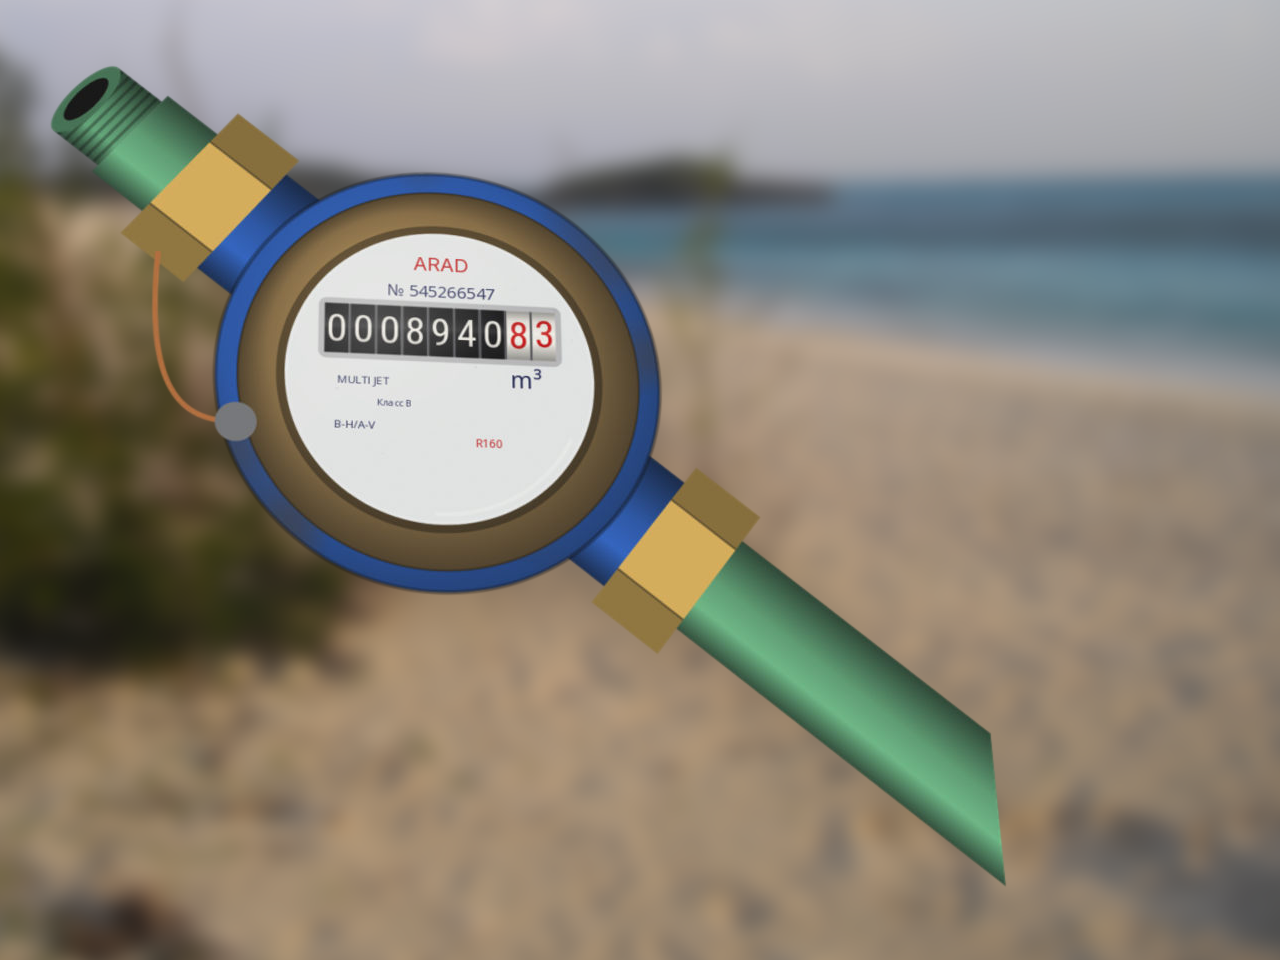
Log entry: 8940.83m³
